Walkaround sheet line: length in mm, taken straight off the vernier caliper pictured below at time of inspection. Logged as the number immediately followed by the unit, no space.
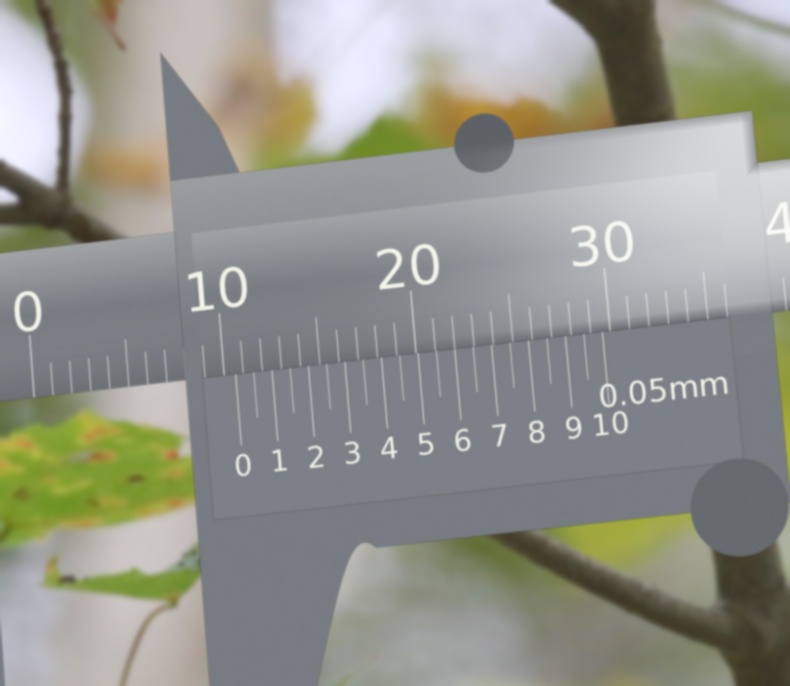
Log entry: 10.6mm
